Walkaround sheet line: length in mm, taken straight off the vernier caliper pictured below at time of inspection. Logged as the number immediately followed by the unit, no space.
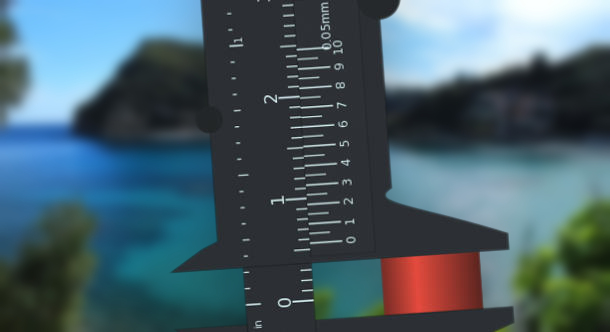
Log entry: 5.6mm
